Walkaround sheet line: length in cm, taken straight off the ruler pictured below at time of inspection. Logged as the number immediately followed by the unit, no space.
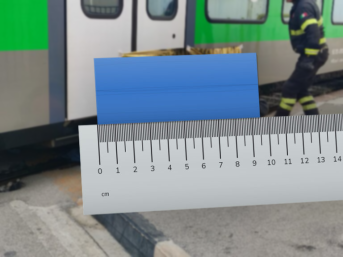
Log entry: 9.5cm
